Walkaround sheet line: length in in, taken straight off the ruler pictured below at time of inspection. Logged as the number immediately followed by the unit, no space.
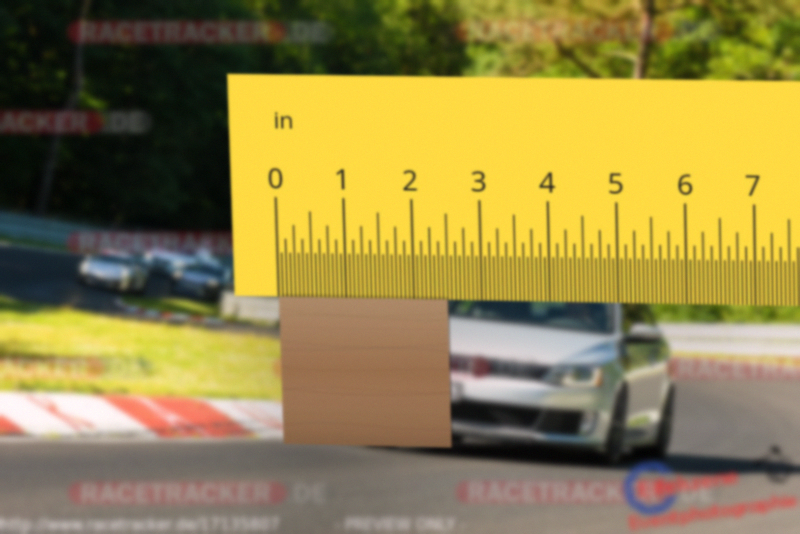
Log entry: 2.5in
